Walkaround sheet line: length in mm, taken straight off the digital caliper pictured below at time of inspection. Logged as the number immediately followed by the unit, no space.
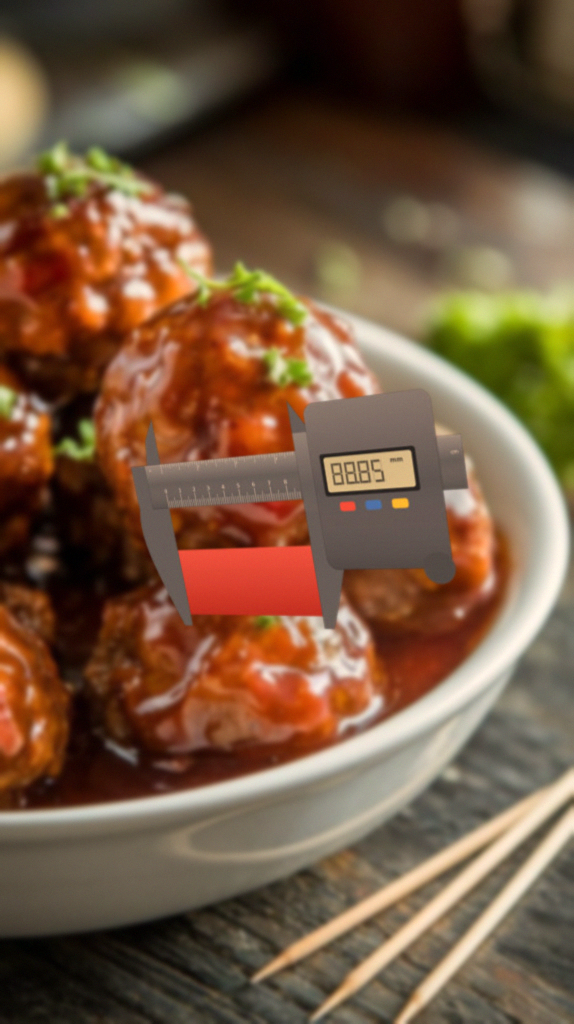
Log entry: 88.85mm
